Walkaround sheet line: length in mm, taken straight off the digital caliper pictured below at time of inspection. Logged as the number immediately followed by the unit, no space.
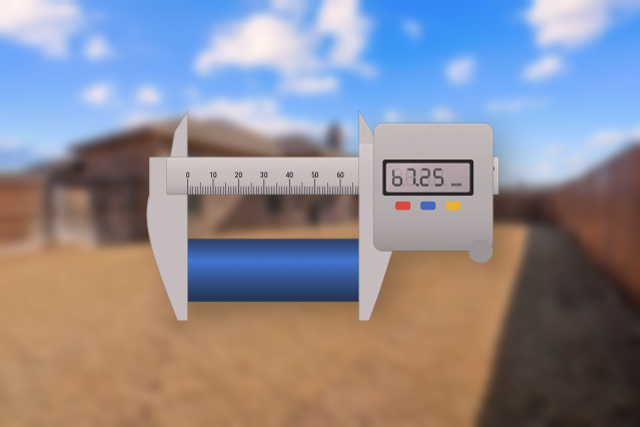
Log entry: 67.25mm
